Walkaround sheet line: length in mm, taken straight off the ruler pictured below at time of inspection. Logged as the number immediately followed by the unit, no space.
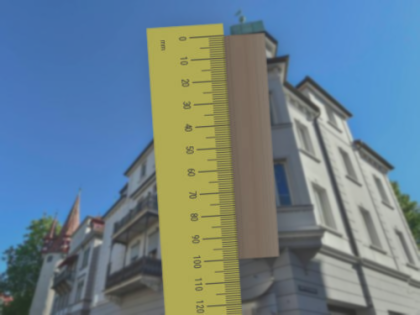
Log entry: 100mm
